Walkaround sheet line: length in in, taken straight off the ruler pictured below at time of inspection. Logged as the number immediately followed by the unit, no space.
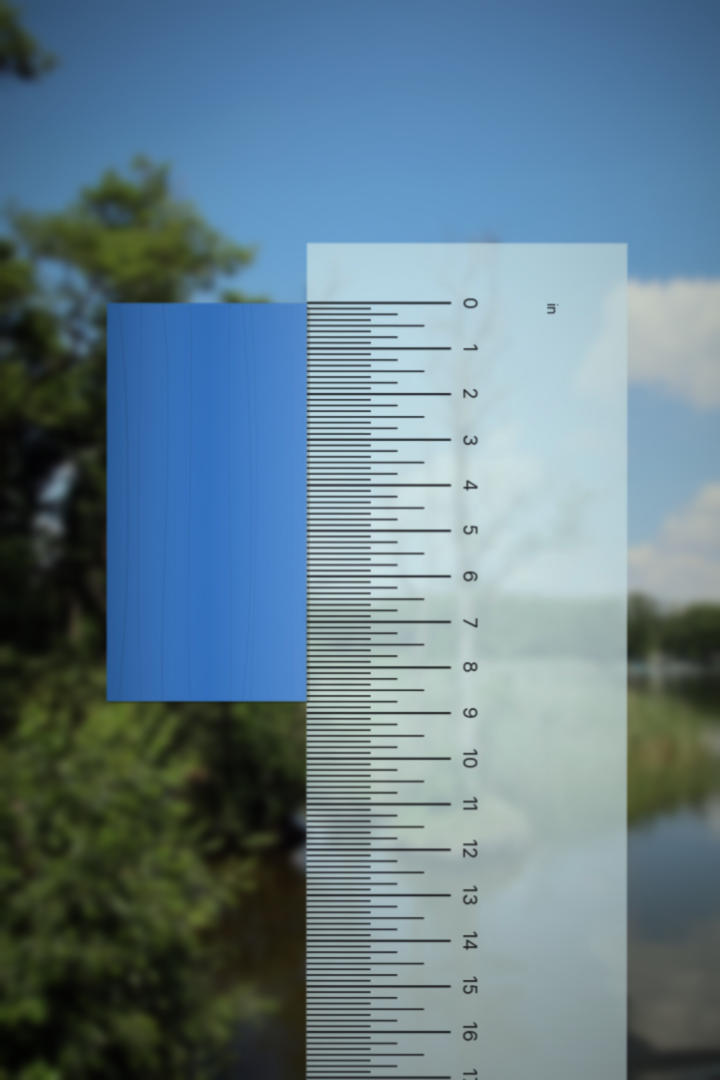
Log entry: 8.75in
